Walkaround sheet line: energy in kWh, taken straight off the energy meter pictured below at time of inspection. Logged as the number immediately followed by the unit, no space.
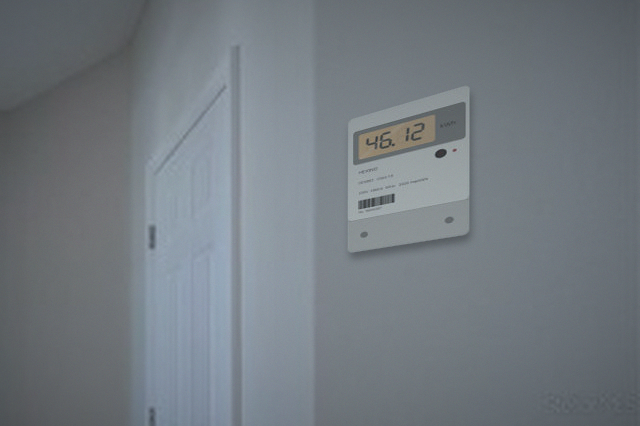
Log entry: 46.12kWh
